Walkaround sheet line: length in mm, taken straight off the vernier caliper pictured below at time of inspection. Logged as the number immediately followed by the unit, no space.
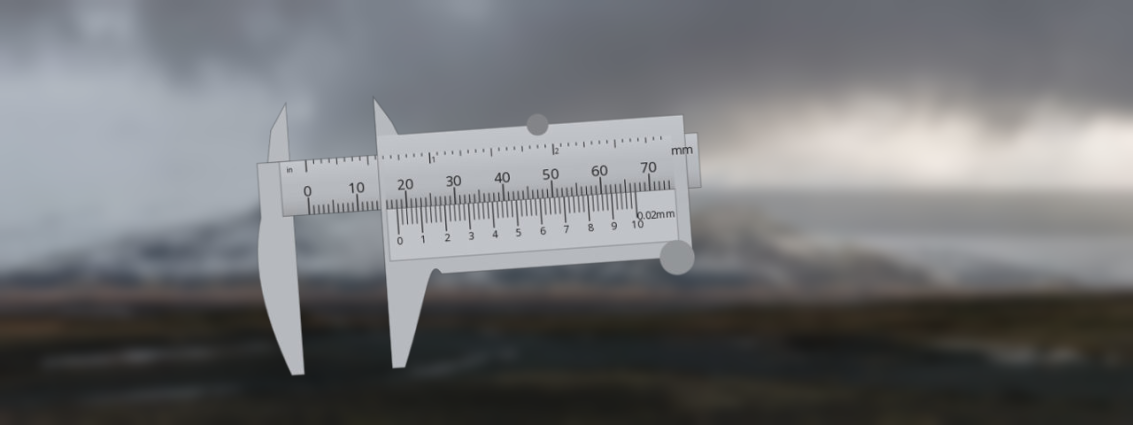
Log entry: 18.0mm
